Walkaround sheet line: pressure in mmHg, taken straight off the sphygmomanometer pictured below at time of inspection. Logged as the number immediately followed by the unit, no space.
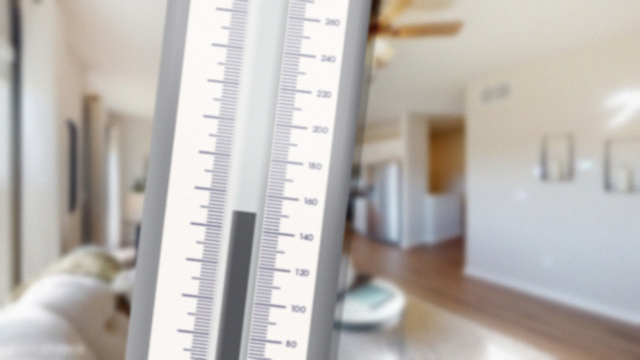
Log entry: 150mmHg
